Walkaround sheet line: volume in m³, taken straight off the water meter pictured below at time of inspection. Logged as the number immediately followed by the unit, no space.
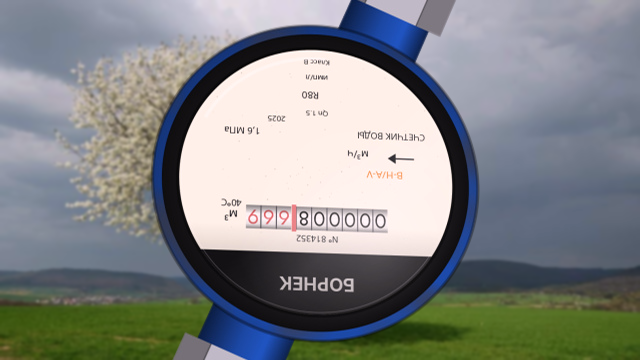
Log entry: 8.669m³
